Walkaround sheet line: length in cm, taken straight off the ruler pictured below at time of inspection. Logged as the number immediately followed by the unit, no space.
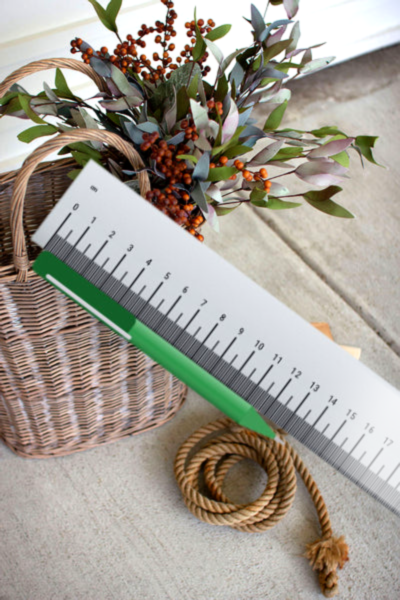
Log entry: 13.5cm
